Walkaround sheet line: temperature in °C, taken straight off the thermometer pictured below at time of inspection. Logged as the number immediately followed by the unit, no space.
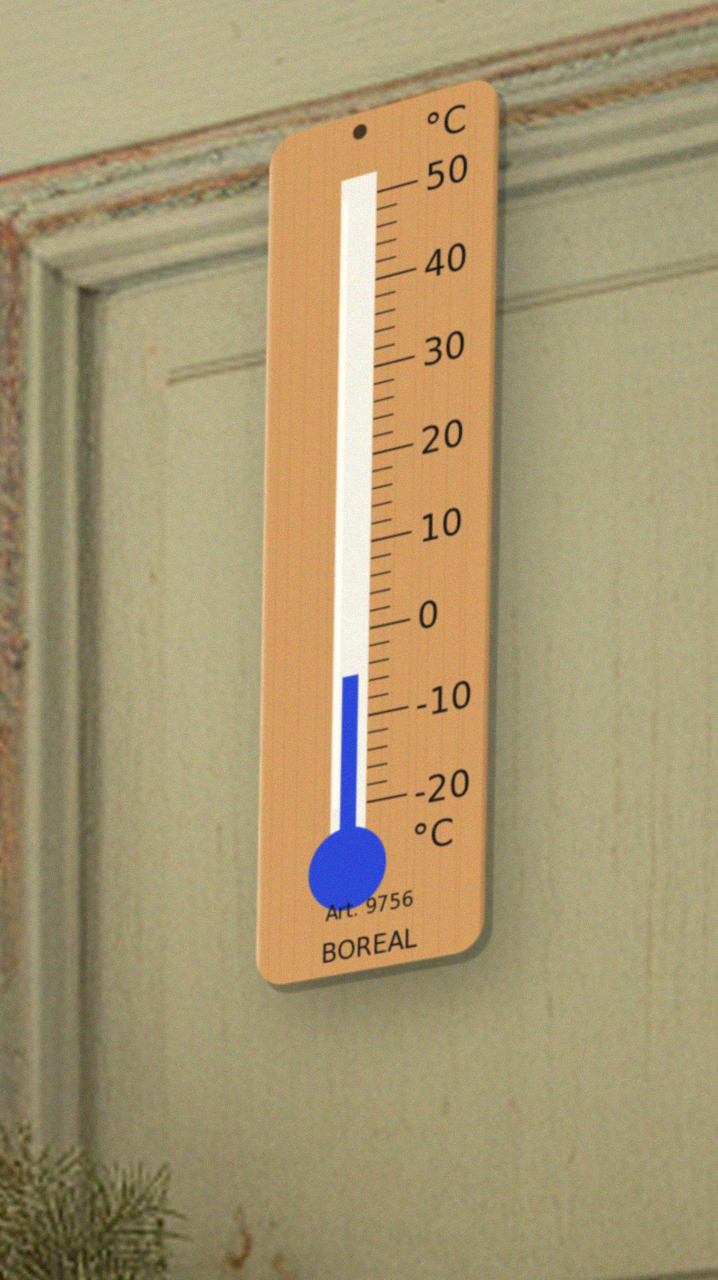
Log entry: -5°C
